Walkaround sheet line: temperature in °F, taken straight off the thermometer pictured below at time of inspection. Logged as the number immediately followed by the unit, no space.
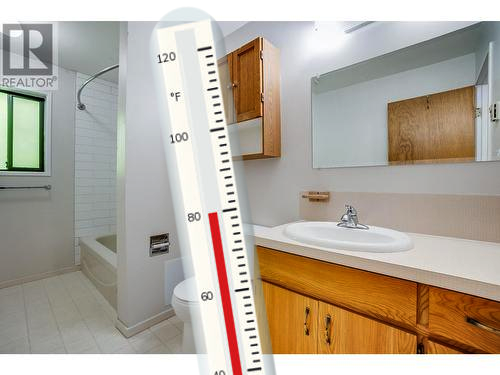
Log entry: 80°F
